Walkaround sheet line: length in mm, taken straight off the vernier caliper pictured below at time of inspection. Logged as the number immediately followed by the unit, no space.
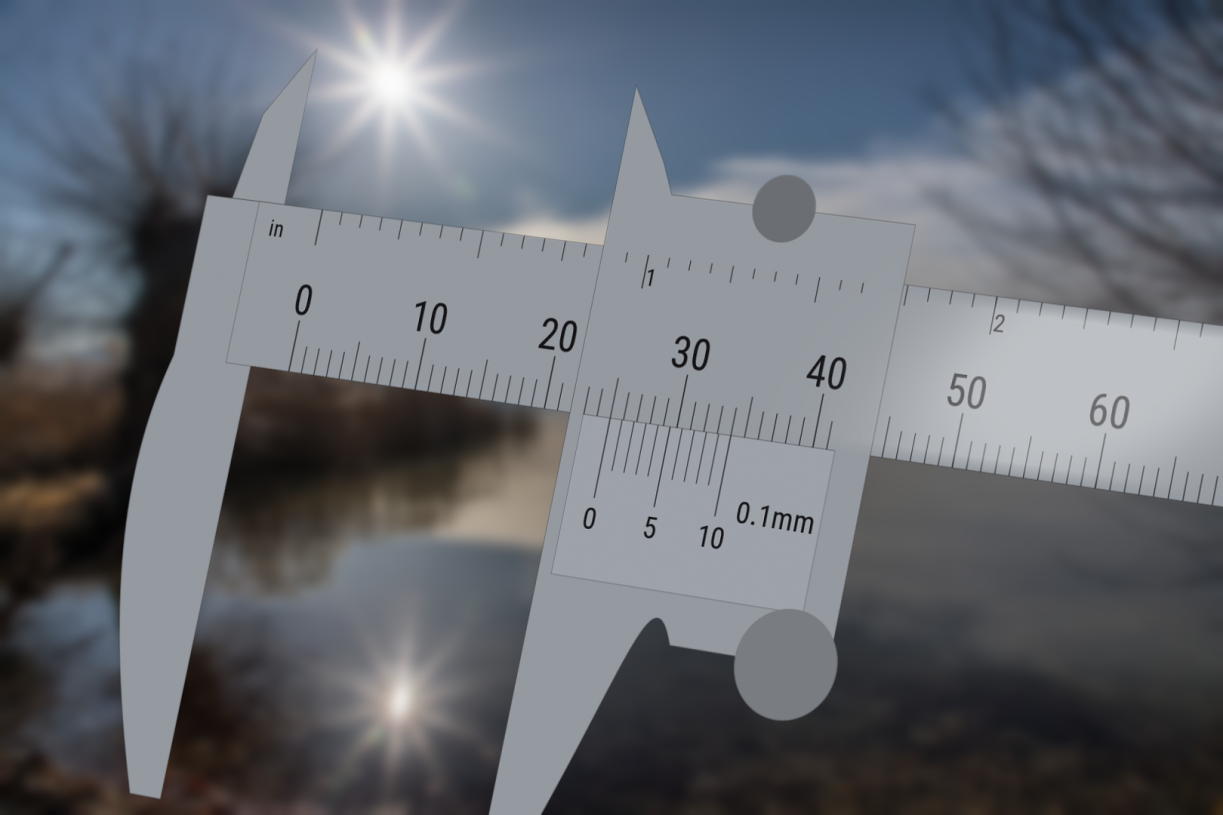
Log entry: 25.0mm
